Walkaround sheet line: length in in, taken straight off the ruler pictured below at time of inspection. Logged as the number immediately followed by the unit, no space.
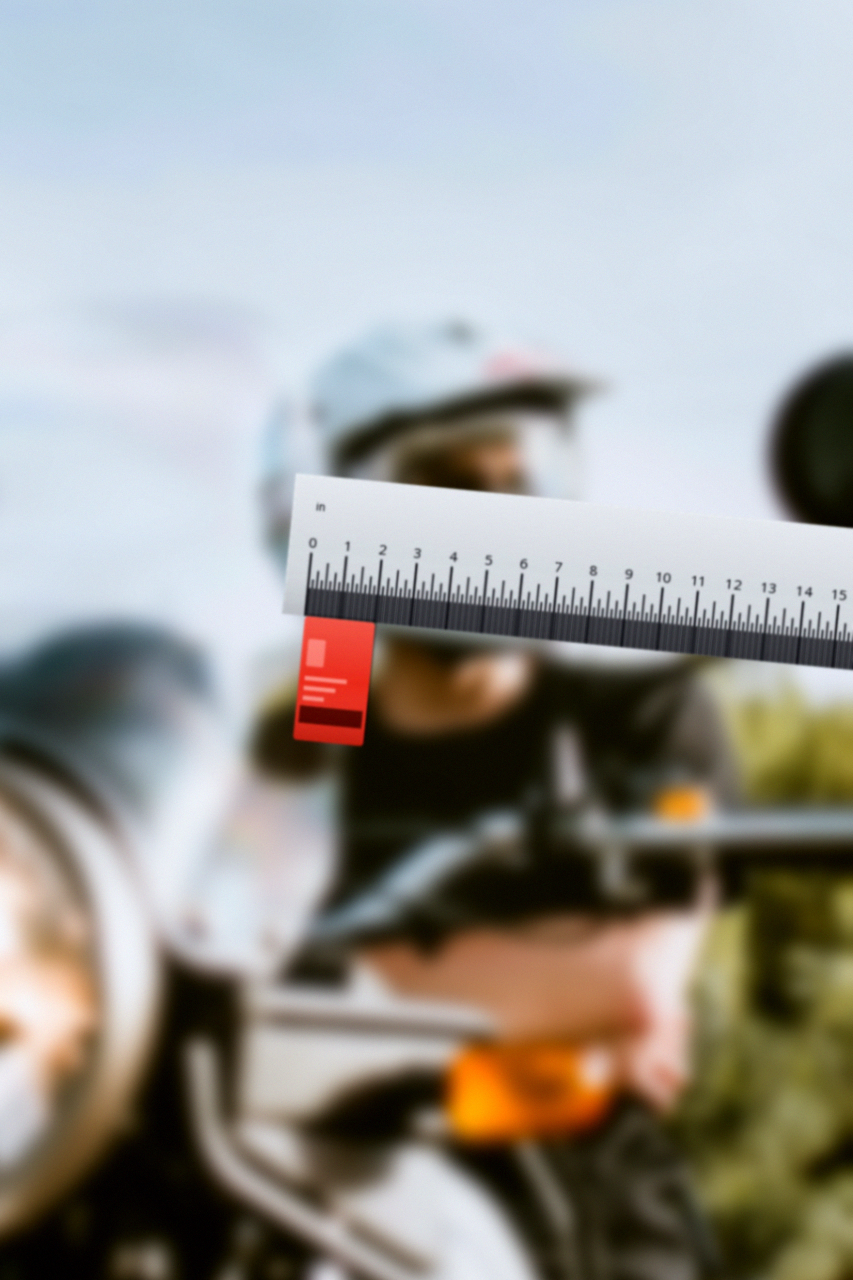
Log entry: 2in
